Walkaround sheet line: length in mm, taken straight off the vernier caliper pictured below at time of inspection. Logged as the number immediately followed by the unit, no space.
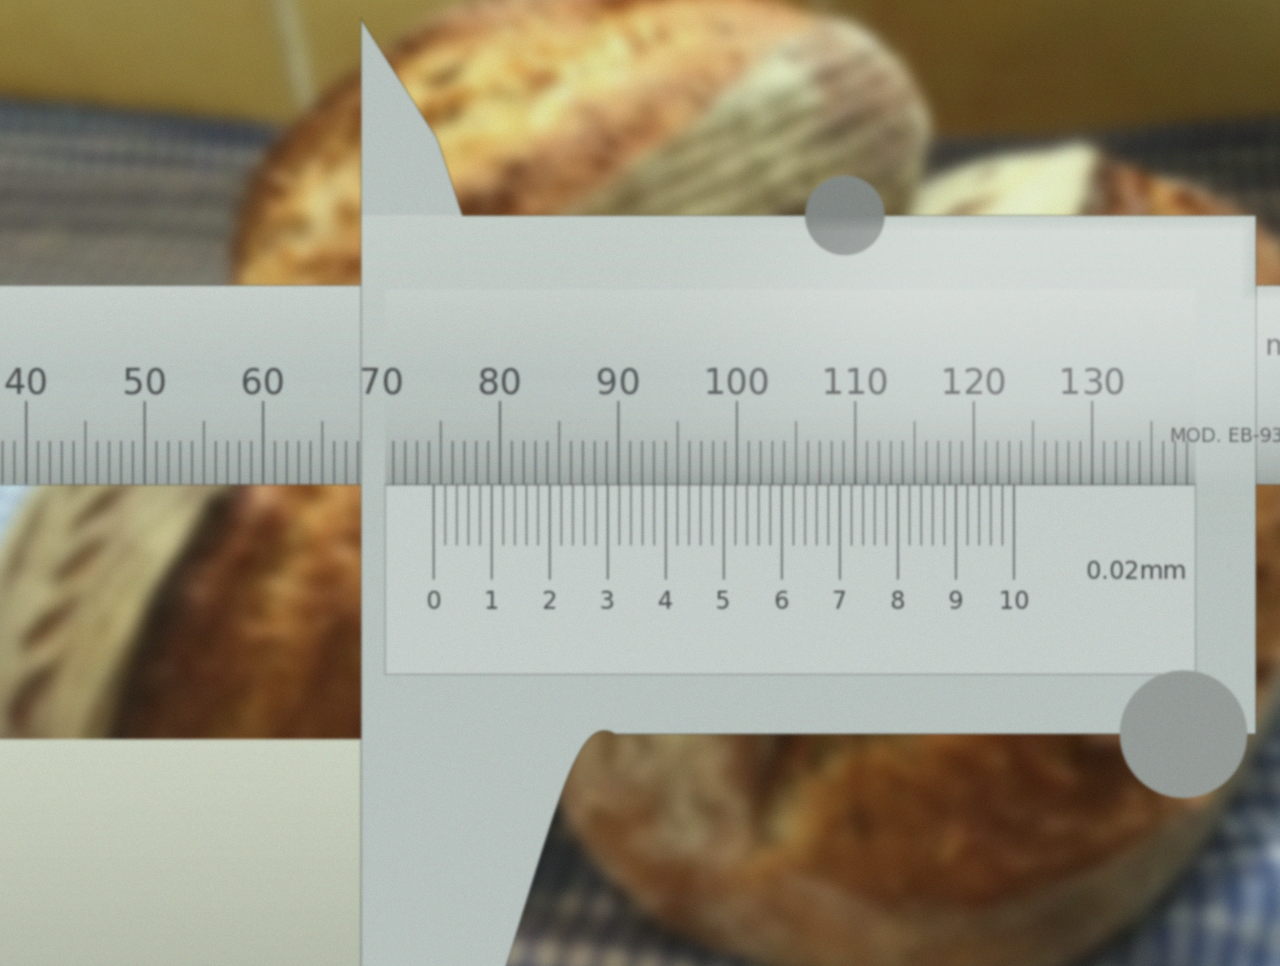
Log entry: 74.4mm
